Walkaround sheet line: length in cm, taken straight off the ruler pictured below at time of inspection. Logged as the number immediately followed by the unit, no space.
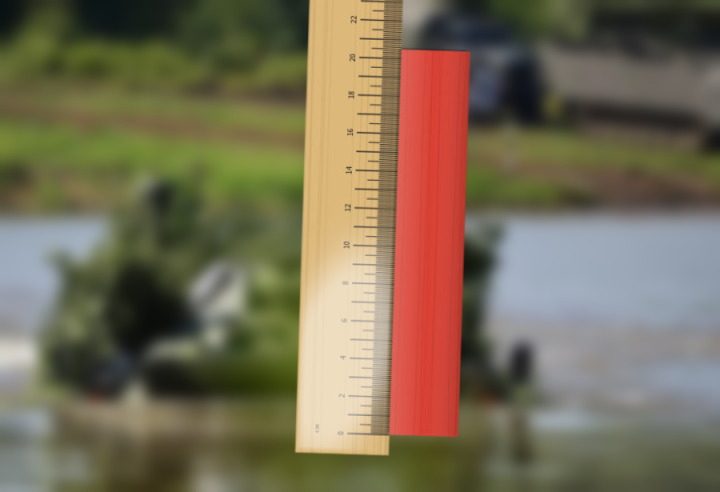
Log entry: 20.5cm
